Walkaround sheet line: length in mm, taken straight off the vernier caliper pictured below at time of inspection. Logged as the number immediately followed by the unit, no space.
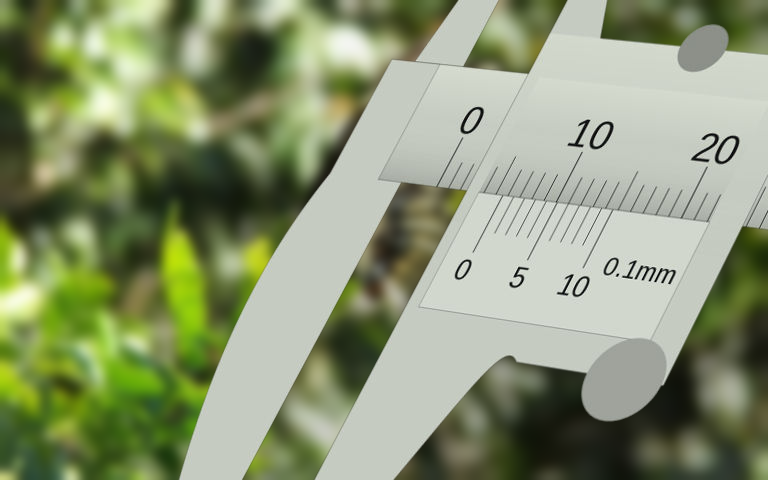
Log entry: 5.6mm
